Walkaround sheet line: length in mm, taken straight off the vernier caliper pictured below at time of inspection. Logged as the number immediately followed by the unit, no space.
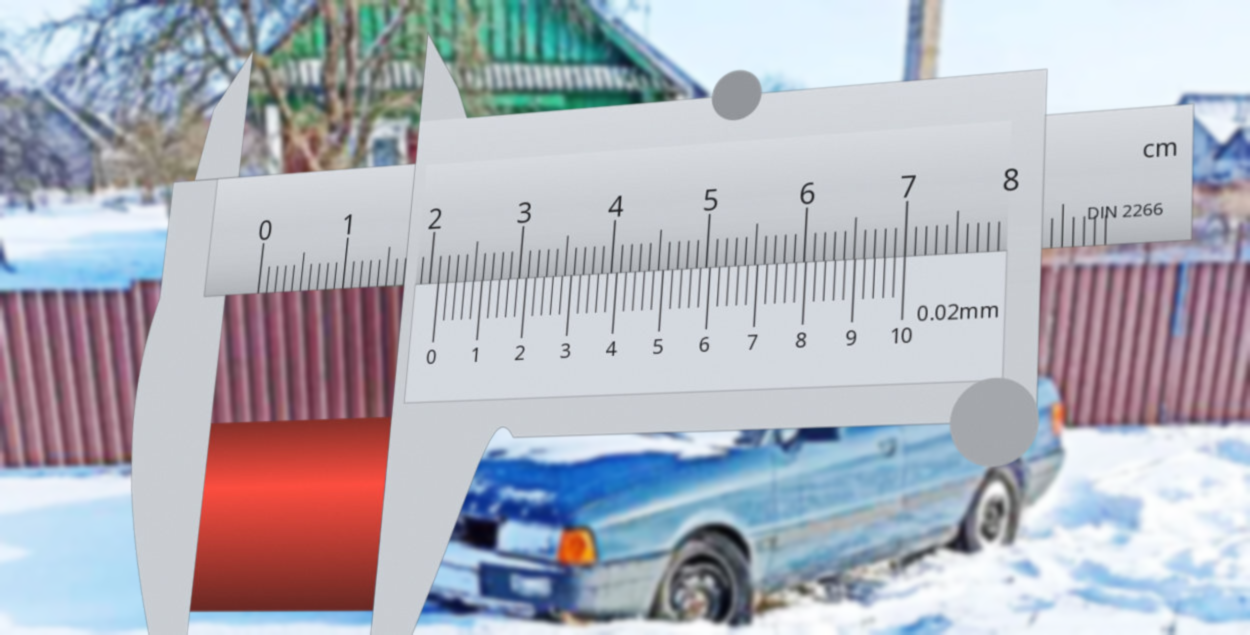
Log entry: 21.0mm
